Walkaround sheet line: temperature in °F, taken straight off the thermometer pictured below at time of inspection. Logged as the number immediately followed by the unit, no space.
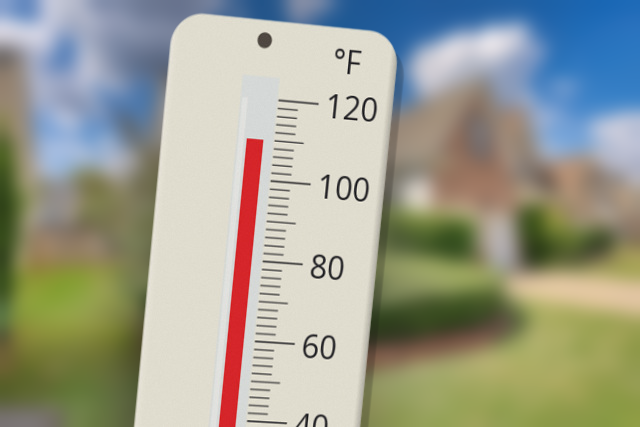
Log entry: 110°F
